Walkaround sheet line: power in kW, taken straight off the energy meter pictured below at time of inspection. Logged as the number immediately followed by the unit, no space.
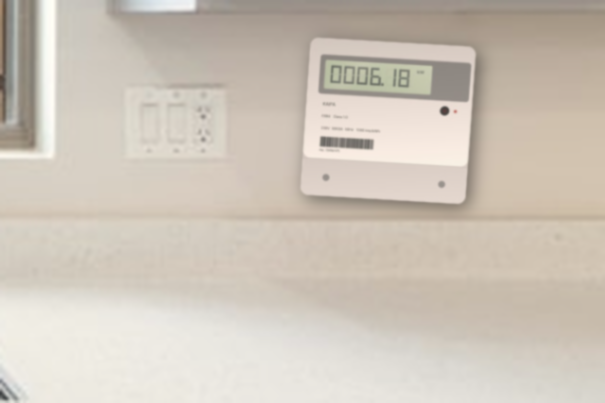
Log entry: 6.18kW
